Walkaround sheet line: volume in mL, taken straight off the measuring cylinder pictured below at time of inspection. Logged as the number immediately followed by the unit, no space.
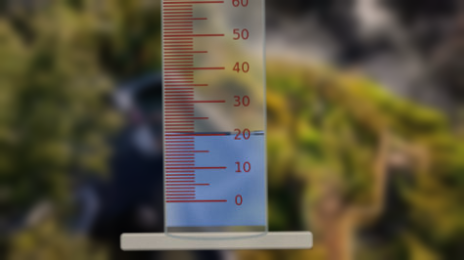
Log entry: 20mL
